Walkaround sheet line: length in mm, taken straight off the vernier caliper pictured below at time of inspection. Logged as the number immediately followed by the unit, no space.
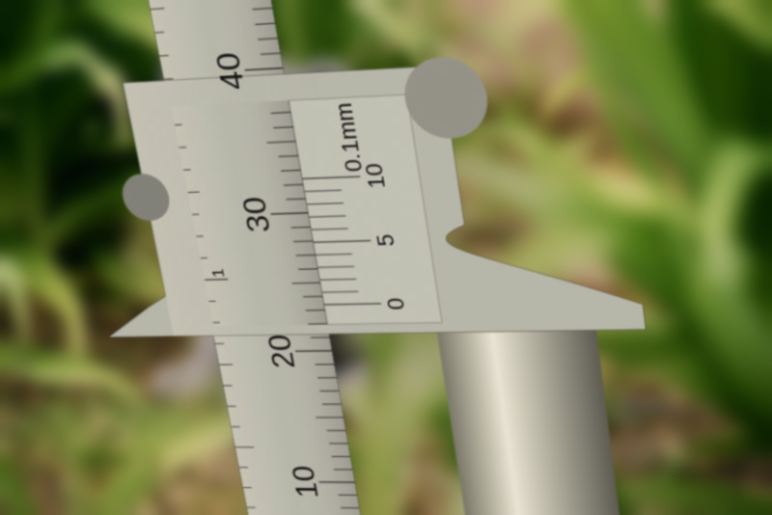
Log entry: 23.4mm
